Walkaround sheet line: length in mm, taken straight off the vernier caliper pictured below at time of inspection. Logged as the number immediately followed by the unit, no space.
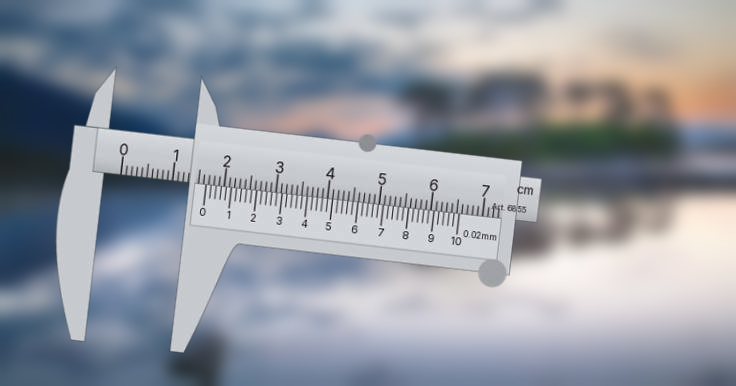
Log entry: 16.5mm
